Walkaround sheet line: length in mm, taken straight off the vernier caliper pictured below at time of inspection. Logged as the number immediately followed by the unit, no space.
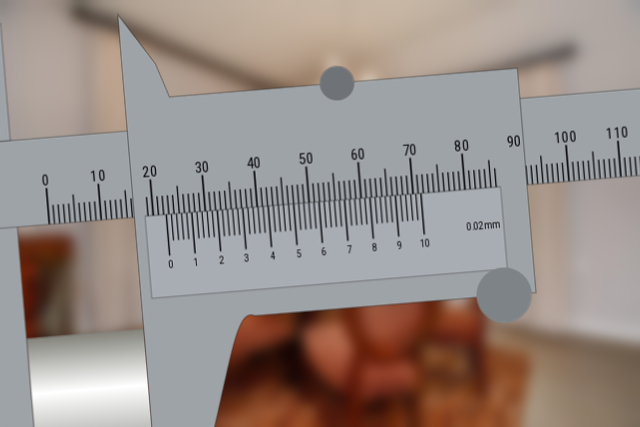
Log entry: 22.5mm
